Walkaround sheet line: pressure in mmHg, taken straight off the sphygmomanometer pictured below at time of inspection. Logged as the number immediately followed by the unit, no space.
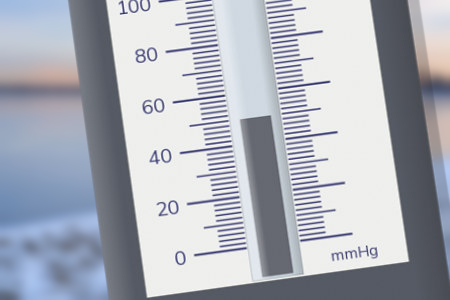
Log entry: 50mmHg
